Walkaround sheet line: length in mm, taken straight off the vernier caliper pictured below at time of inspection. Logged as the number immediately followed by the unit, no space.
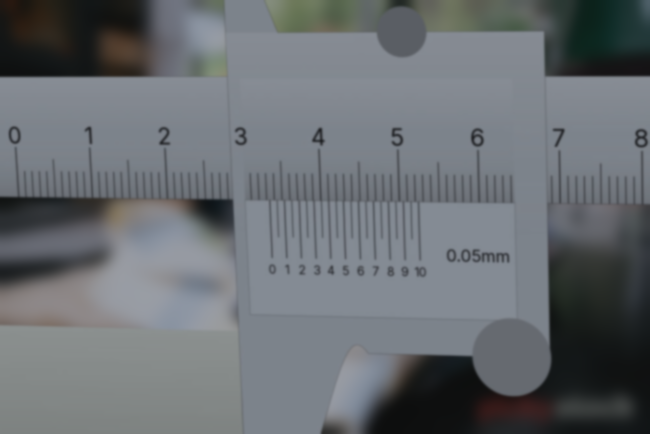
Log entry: 33.4mm
